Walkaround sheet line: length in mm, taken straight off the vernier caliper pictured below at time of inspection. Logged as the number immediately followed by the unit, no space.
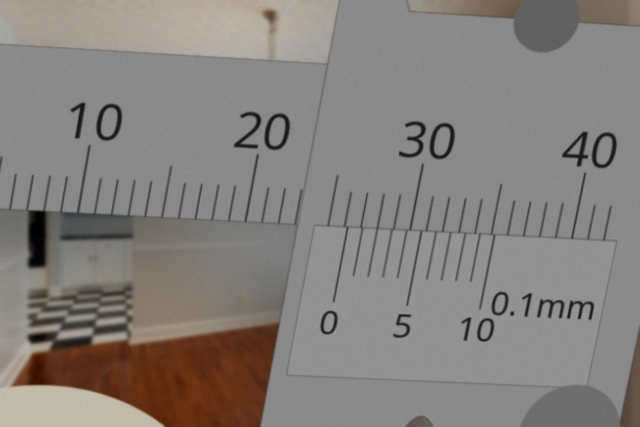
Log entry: 26.2mm
